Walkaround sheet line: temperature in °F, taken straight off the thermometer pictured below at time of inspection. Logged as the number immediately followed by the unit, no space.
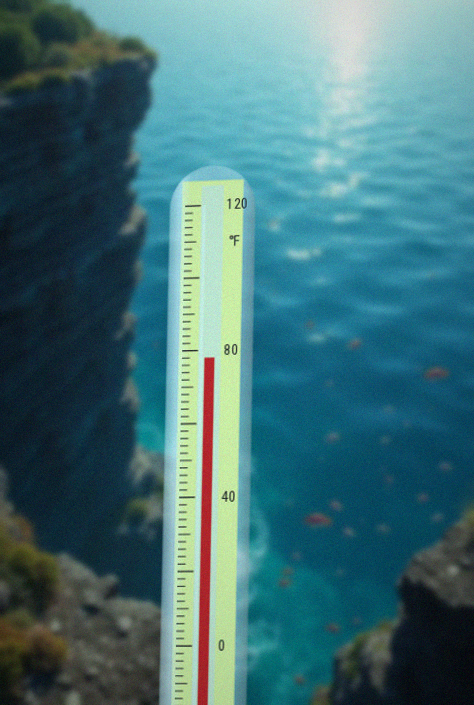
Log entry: 78°F
